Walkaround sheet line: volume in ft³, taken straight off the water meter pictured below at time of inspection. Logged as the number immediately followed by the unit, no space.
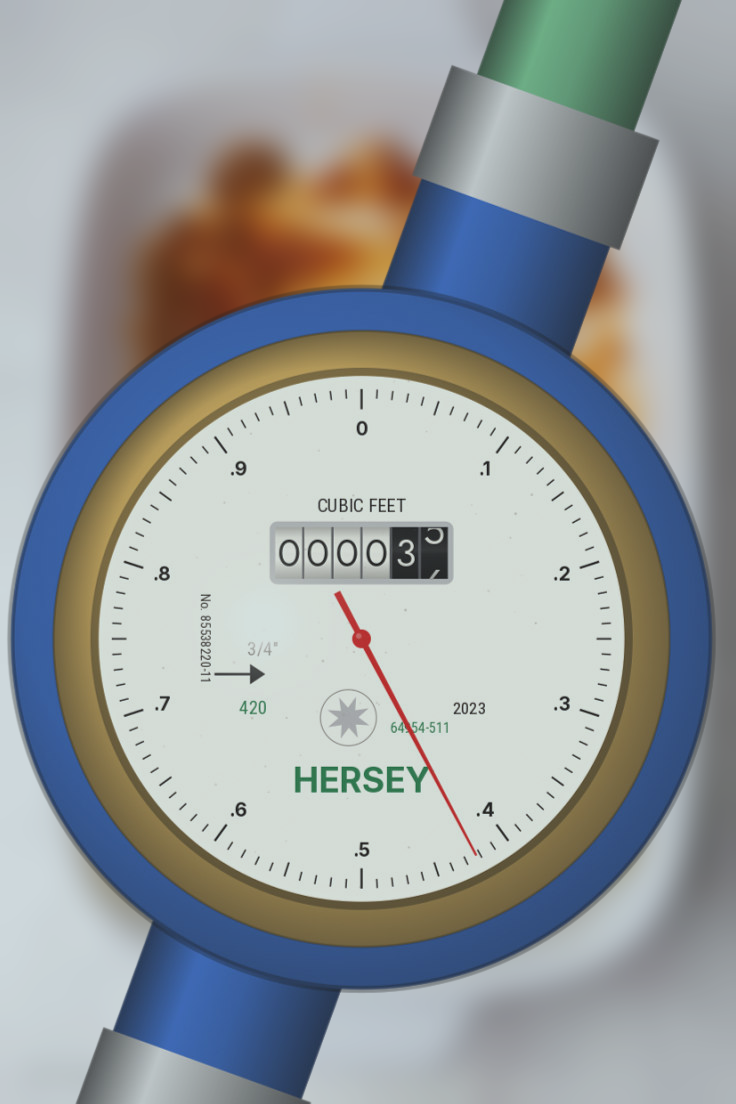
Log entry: 35.42ft³
